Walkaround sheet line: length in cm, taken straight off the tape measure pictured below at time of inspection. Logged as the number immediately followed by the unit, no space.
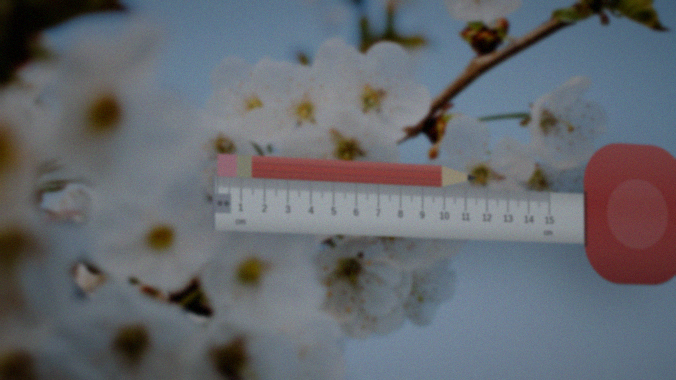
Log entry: 11.5cm
